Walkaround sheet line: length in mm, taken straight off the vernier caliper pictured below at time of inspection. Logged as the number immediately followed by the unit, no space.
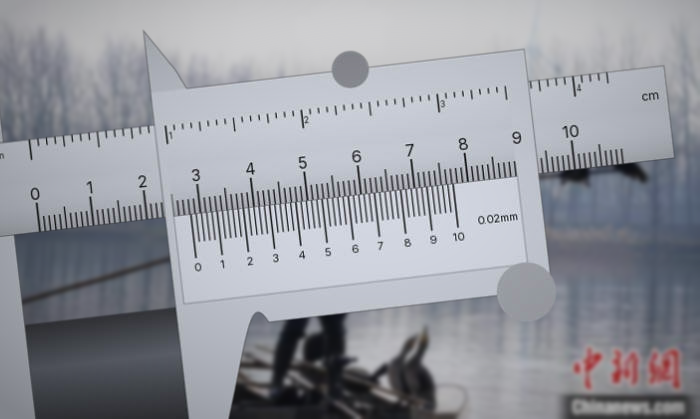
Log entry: 28.2mm
